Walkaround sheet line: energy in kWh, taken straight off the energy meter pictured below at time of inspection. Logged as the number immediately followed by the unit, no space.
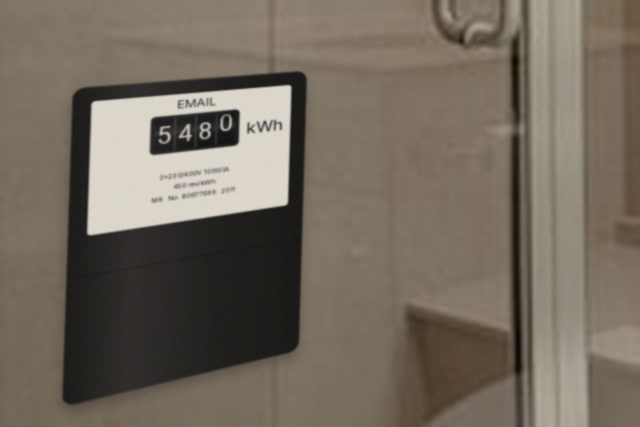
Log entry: 5480kWh
